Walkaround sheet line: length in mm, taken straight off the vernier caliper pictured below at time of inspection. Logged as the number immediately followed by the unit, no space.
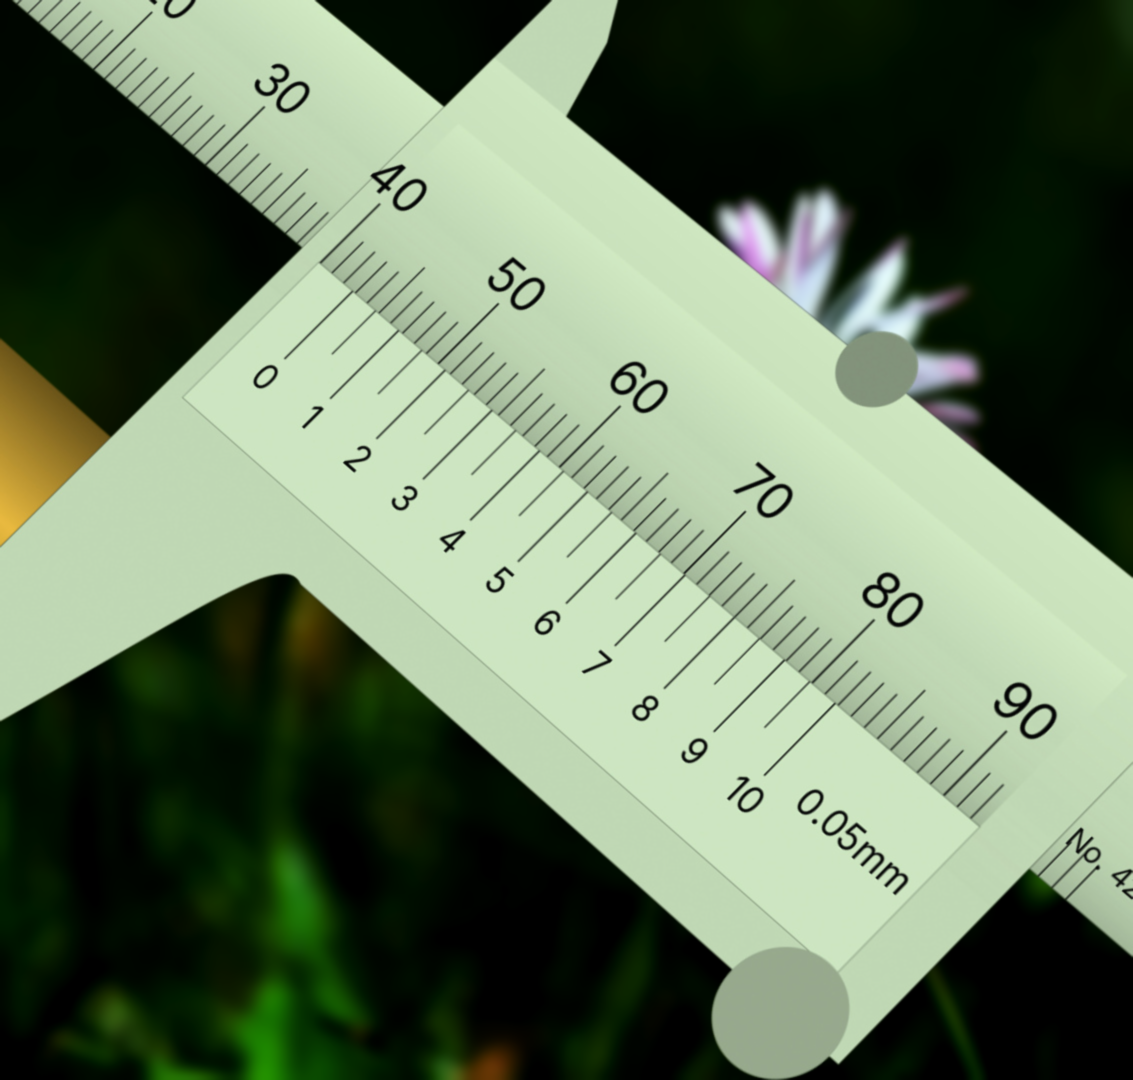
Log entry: 42.8mm
